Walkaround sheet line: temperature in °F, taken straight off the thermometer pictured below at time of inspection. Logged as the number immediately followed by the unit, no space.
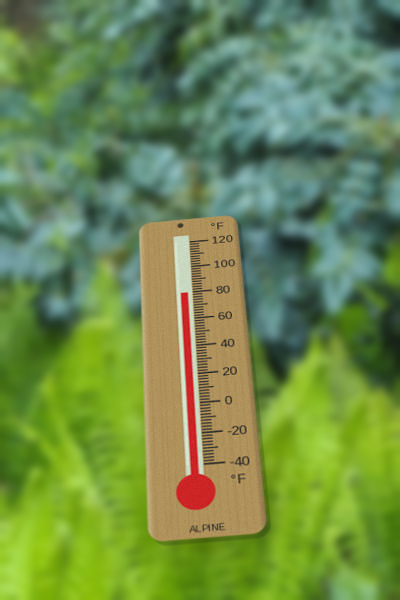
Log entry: 80°F
